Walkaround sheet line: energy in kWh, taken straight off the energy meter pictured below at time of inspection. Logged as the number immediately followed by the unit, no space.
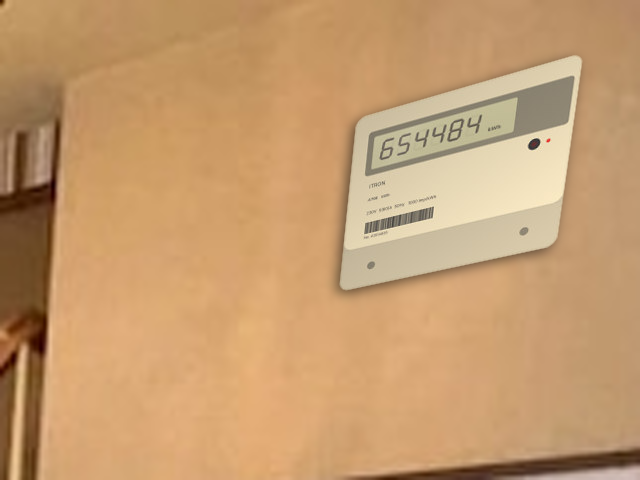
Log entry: 654484kWh
